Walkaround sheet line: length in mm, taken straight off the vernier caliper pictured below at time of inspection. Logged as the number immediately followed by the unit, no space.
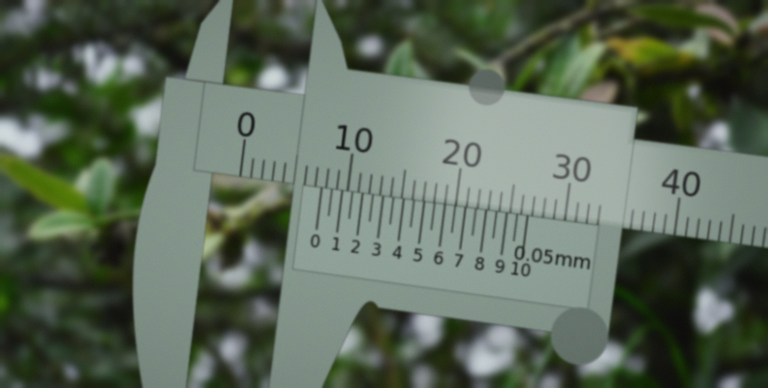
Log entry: 7.6mm
